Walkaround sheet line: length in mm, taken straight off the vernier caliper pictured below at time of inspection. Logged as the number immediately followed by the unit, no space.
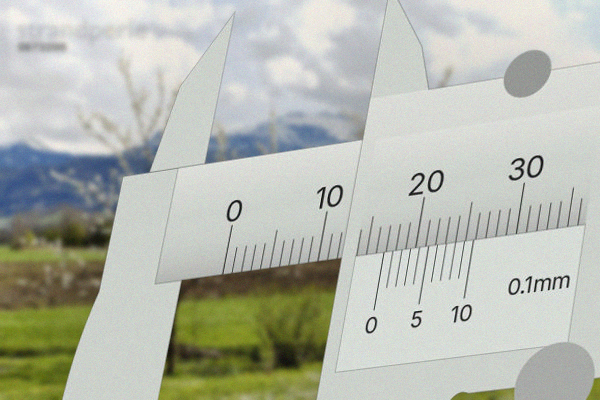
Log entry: 16.8mm
